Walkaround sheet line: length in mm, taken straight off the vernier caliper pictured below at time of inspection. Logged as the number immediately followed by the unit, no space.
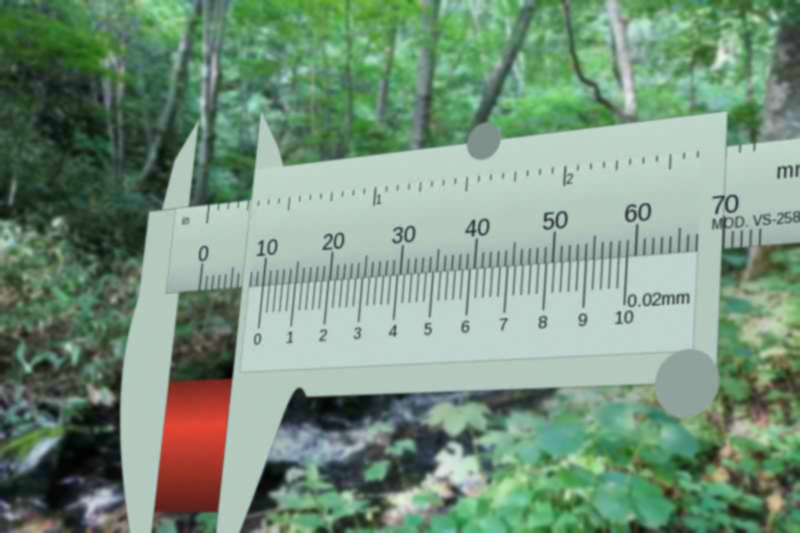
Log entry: 10.0mm
